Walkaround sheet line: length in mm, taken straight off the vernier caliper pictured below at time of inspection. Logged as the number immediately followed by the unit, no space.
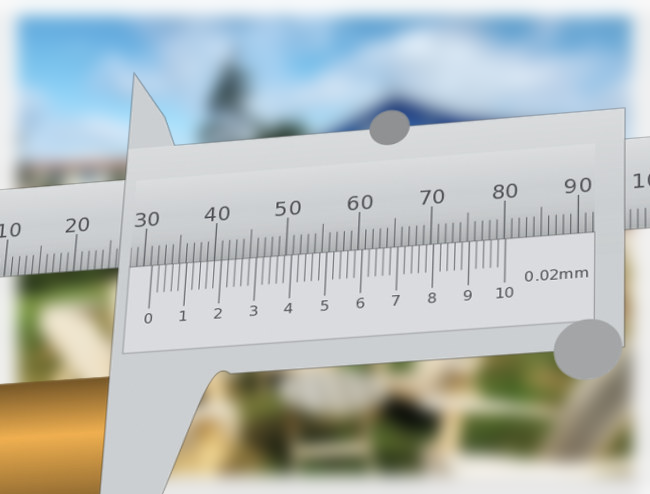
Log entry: 31.2mm
